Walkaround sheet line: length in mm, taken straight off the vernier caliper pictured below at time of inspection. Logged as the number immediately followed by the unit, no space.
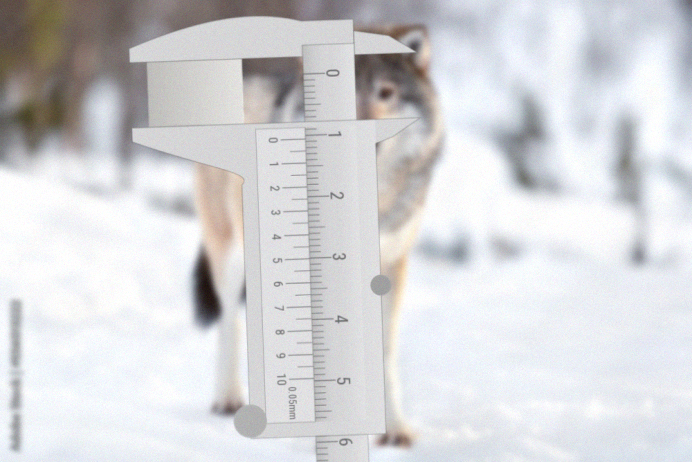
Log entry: 10.6mm
